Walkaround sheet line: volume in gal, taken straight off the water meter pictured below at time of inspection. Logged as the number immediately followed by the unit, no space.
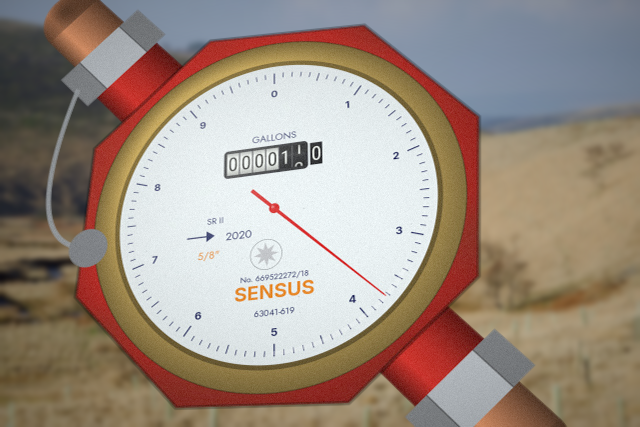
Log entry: 113.7gal
